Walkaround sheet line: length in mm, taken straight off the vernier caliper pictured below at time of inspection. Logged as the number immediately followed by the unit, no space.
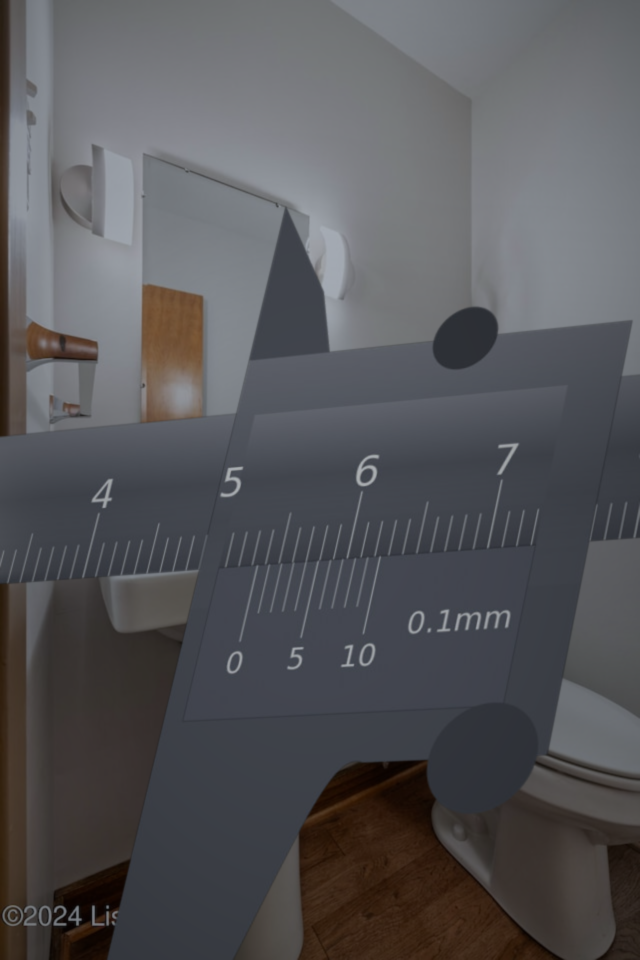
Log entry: 53.4mm
